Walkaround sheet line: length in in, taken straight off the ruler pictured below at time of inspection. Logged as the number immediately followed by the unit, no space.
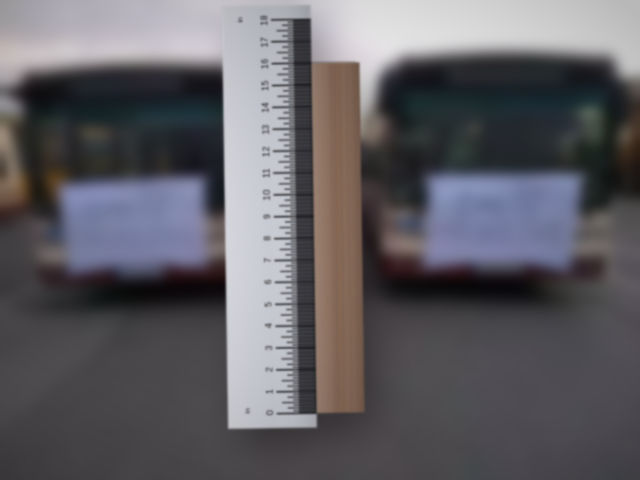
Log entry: 16in
